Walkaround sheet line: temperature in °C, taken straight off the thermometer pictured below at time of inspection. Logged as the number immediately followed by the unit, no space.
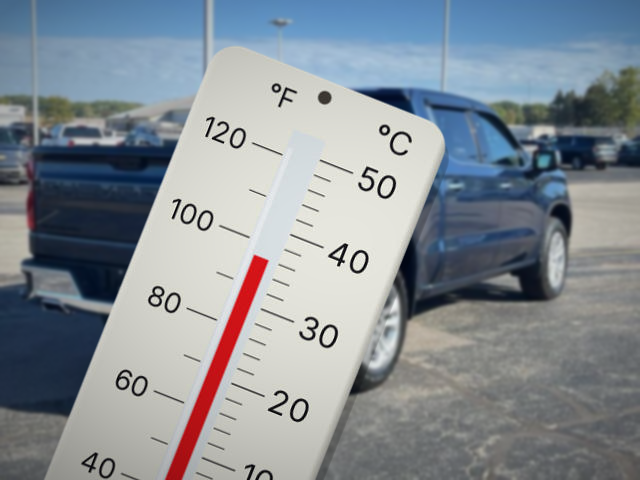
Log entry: 36°C
